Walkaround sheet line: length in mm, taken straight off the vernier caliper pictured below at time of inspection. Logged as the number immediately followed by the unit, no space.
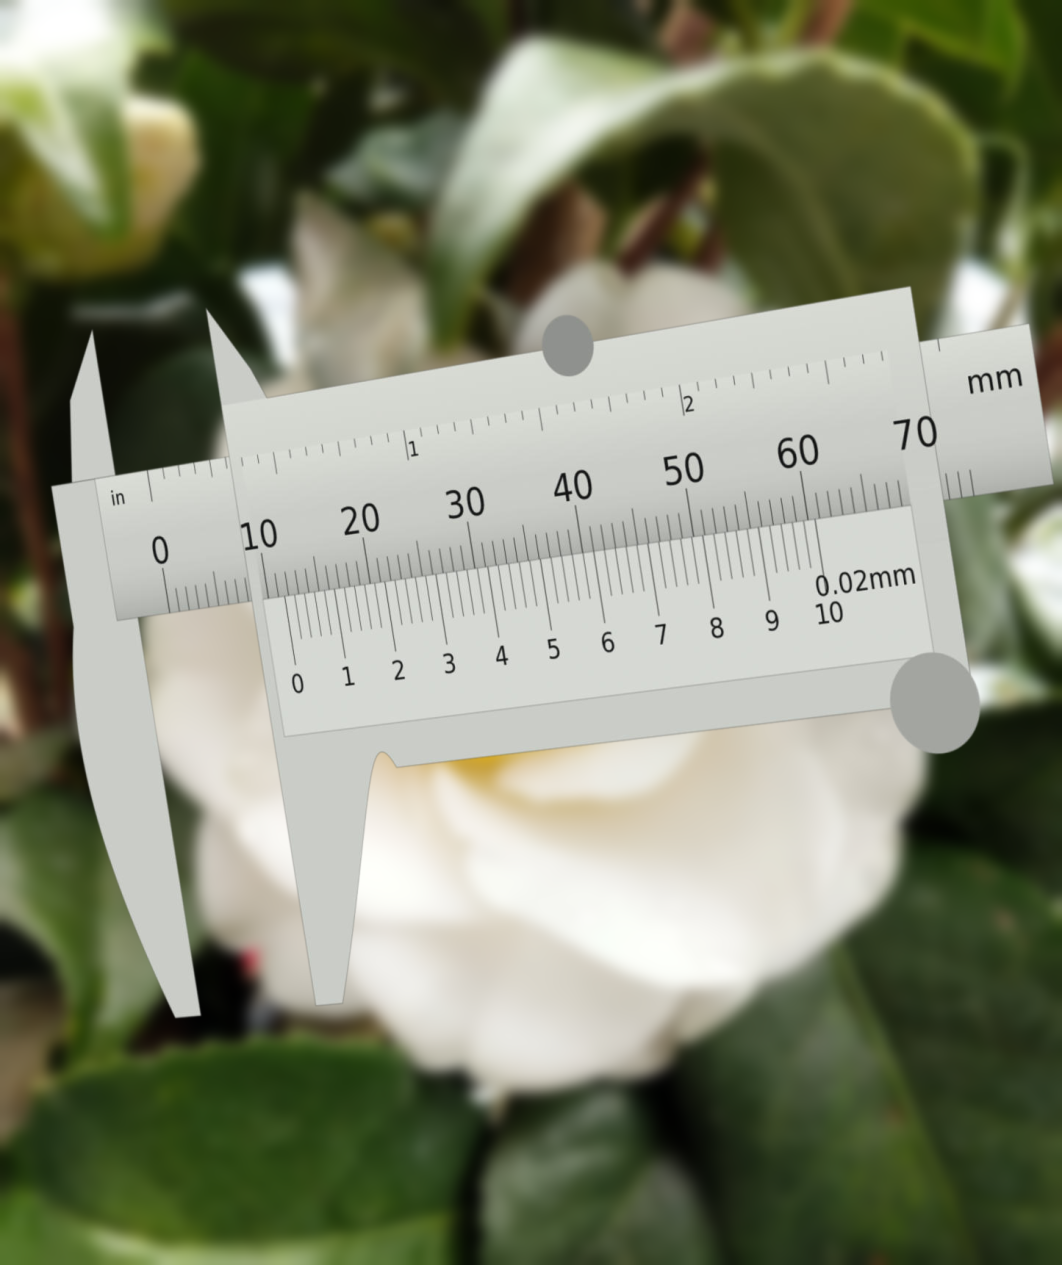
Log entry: 11.6mm
